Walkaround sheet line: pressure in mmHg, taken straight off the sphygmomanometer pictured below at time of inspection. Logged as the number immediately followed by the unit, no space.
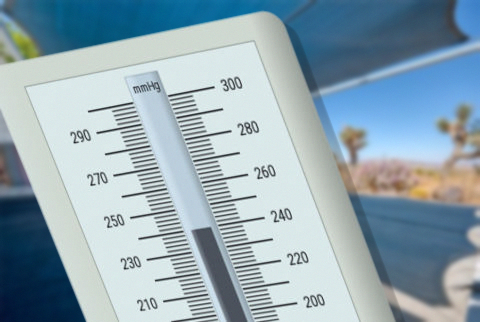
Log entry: 240mmHg
